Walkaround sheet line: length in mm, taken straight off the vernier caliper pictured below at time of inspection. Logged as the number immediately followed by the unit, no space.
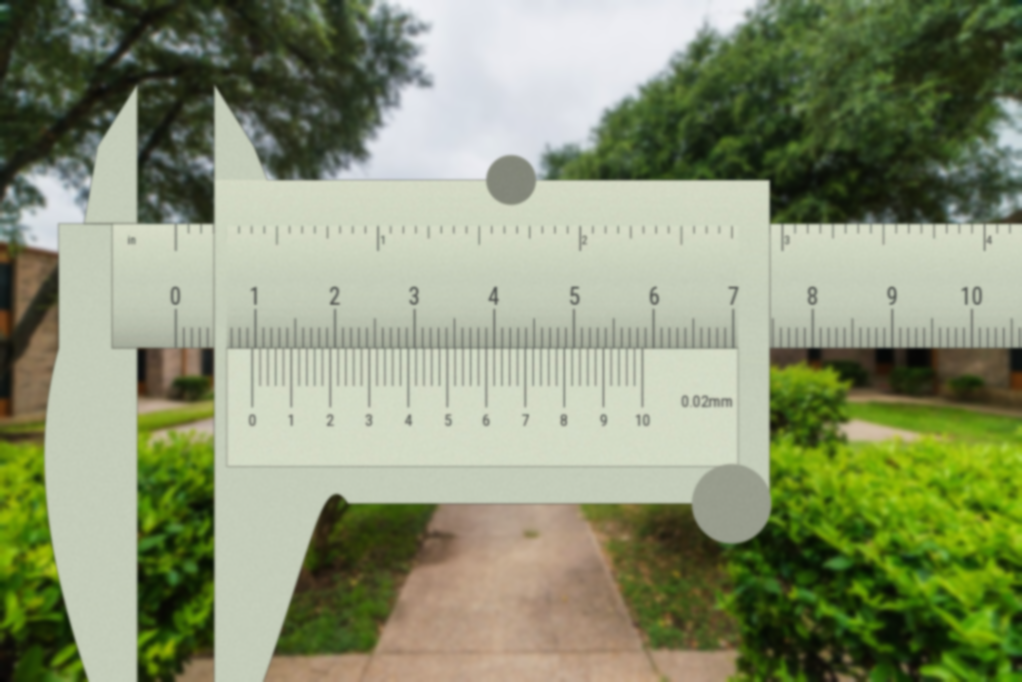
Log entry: 9.6mm
